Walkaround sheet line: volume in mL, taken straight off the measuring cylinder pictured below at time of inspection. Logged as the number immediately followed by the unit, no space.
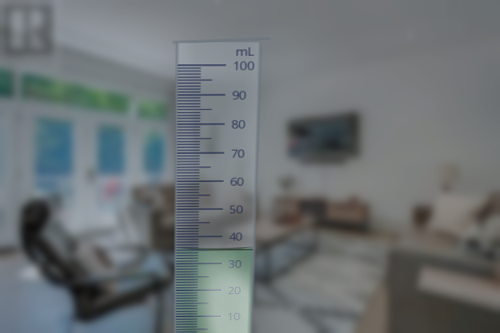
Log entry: 35mL
